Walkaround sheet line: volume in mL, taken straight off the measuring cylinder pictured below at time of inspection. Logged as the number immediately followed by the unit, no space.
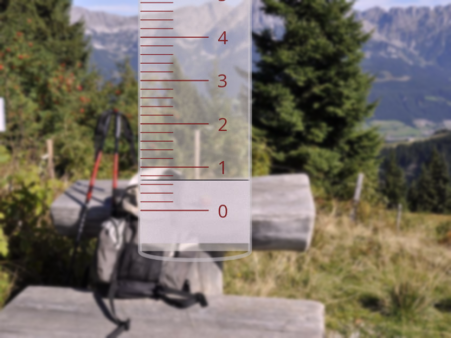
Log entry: 0.7mL
